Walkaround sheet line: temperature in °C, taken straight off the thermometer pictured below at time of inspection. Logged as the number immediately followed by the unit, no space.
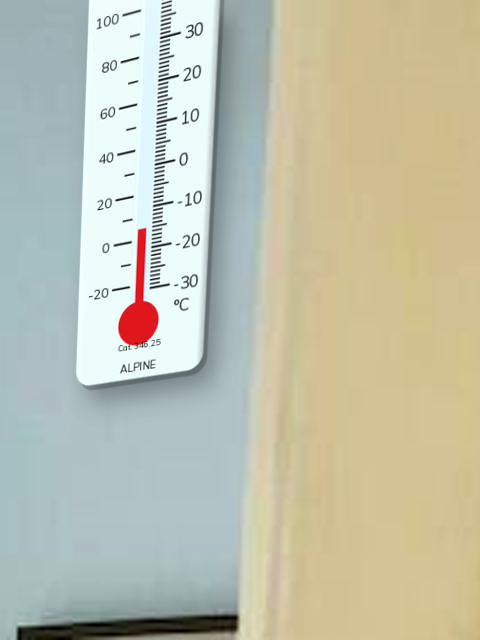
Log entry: -15°C
